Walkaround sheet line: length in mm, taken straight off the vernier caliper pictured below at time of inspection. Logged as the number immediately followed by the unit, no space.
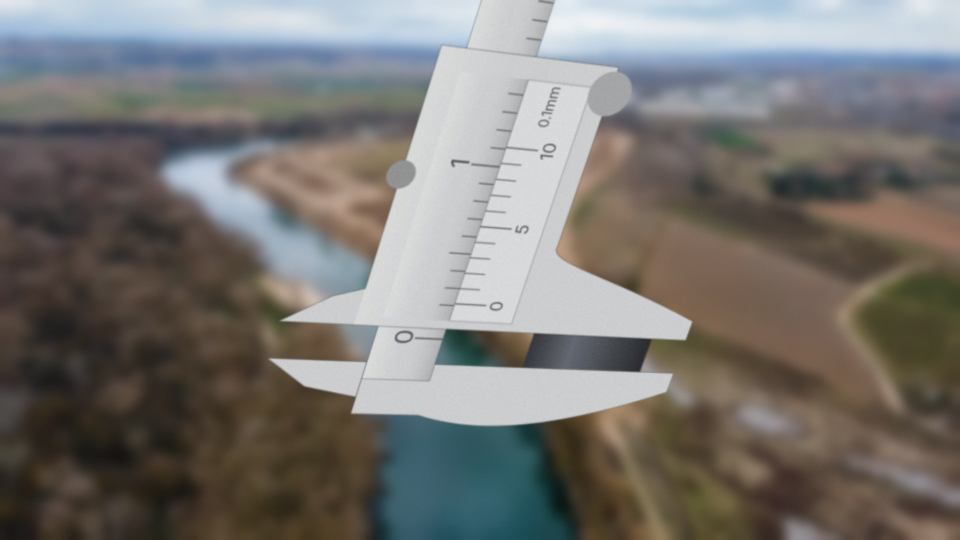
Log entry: 2.1mm
